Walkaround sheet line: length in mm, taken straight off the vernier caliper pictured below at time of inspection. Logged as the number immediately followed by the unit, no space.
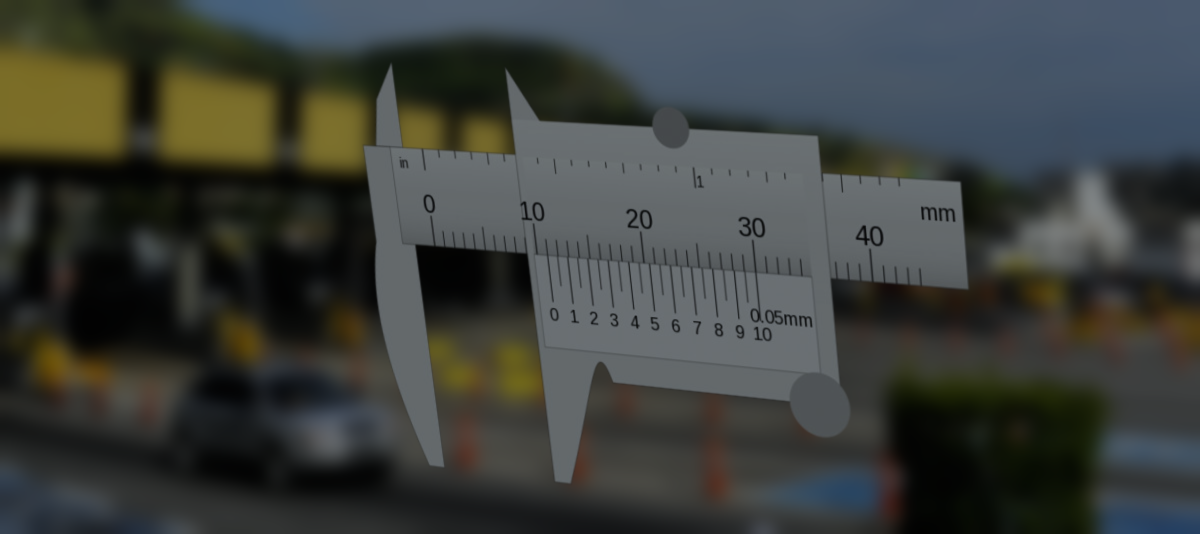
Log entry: 11.0mm
